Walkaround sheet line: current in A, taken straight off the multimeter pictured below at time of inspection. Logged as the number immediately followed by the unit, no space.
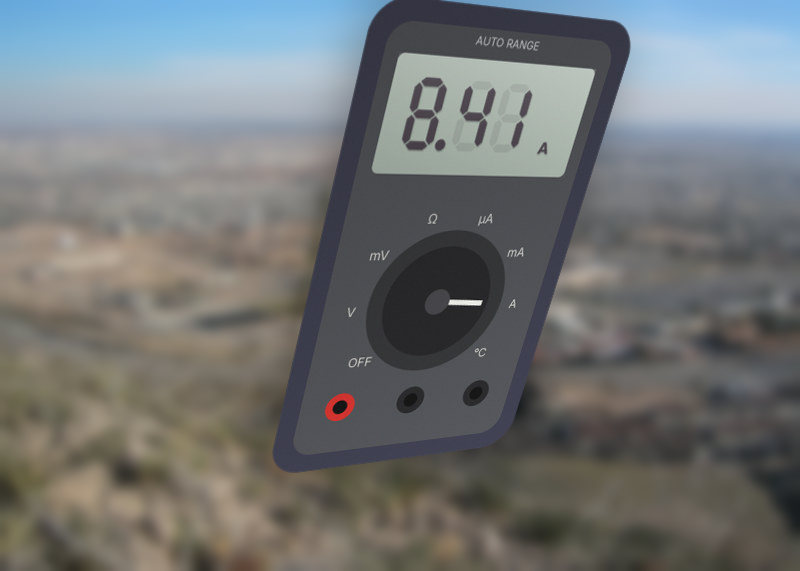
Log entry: 8.41A
